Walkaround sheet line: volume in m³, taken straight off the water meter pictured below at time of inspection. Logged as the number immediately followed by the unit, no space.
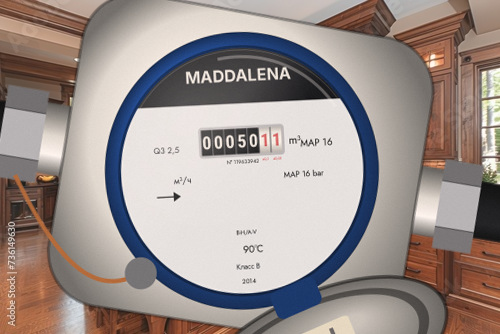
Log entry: 50.11m³
